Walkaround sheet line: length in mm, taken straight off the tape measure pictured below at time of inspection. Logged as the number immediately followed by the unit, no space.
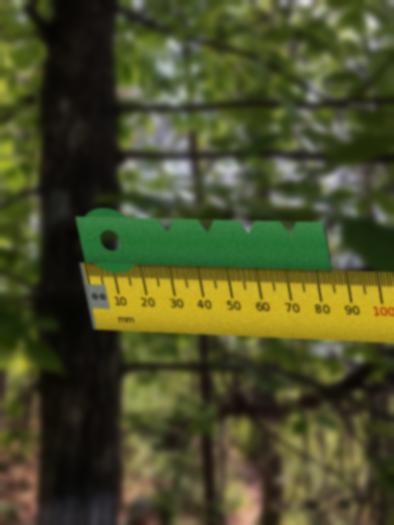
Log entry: 85mm
